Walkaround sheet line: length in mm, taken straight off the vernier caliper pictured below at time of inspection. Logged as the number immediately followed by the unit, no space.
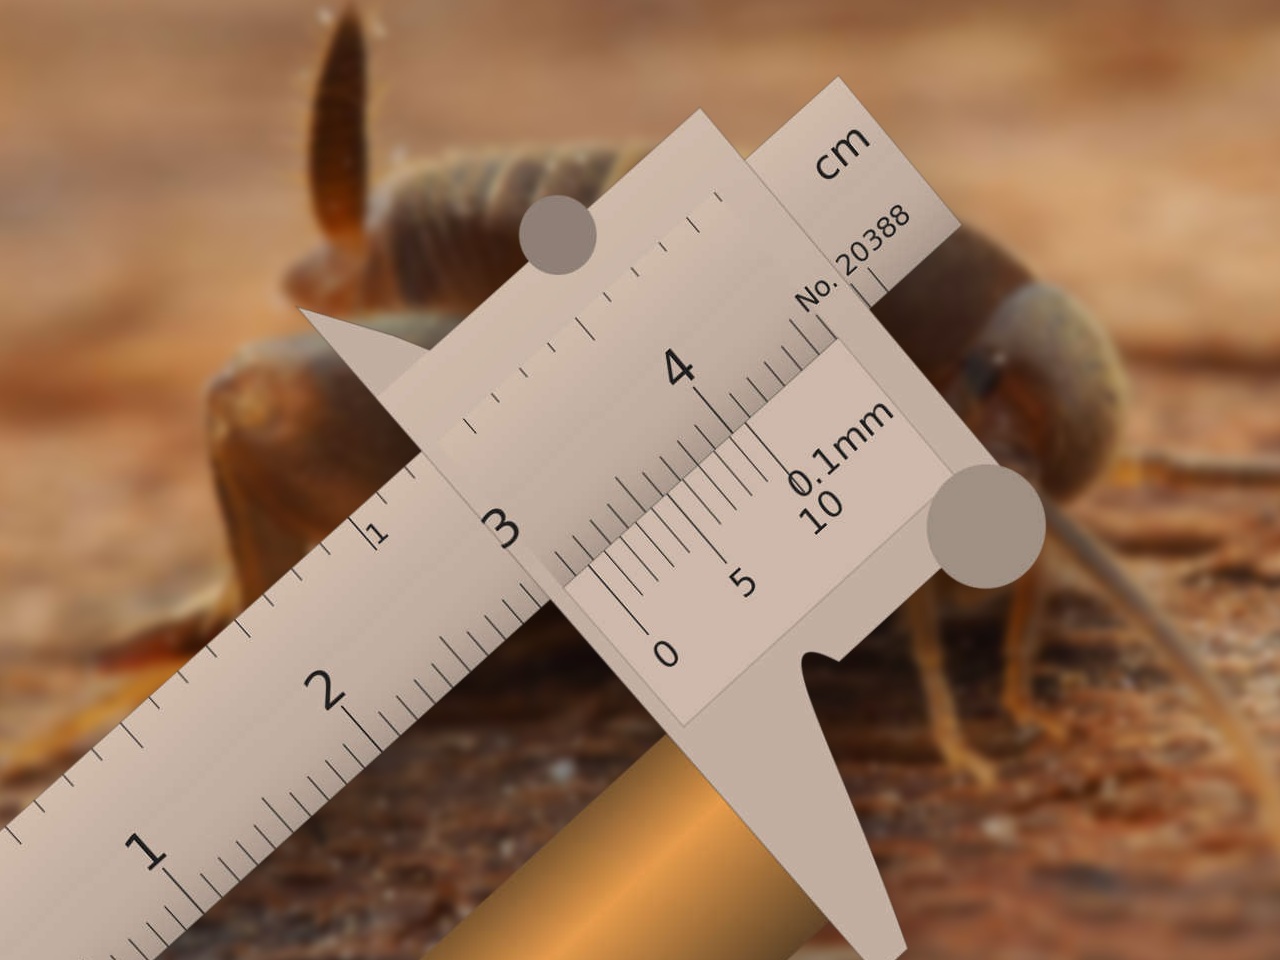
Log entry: 31.7mm
